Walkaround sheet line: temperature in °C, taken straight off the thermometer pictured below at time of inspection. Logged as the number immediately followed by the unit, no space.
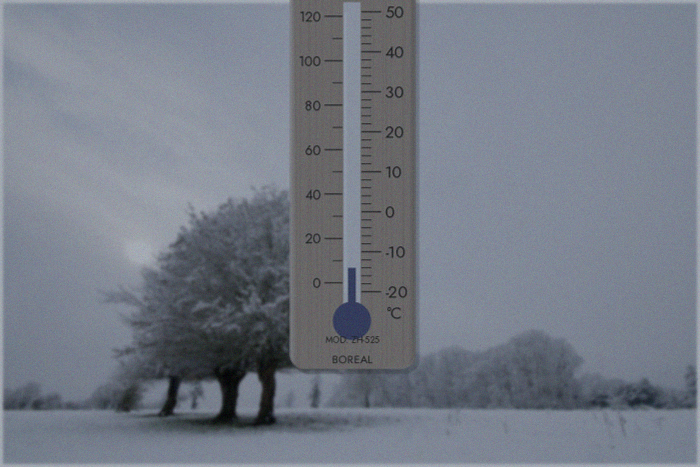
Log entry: -14°C
